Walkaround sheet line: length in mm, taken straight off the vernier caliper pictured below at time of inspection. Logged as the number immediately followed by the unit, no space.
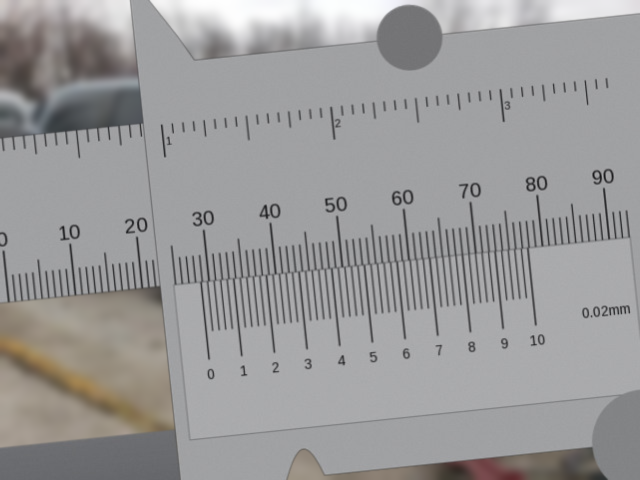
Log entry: 28.8mm
